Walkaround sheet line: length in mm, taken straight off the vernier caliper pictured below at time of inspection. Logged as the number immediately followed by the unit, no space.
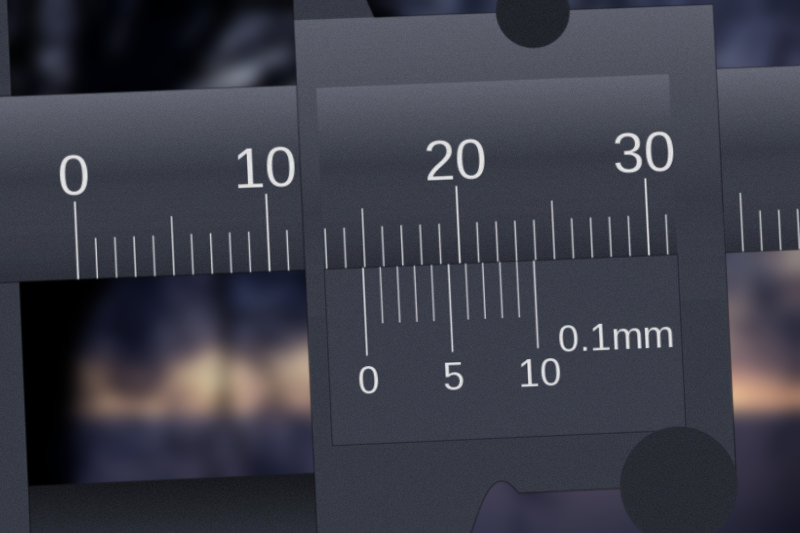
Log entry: 14.9mm
